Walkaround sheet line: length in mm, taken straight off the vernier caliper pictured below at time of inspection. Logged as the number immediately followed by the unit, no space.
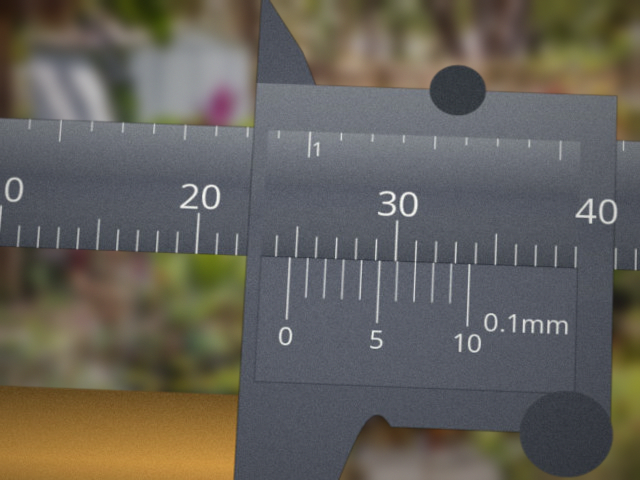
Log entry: 24.7mm
